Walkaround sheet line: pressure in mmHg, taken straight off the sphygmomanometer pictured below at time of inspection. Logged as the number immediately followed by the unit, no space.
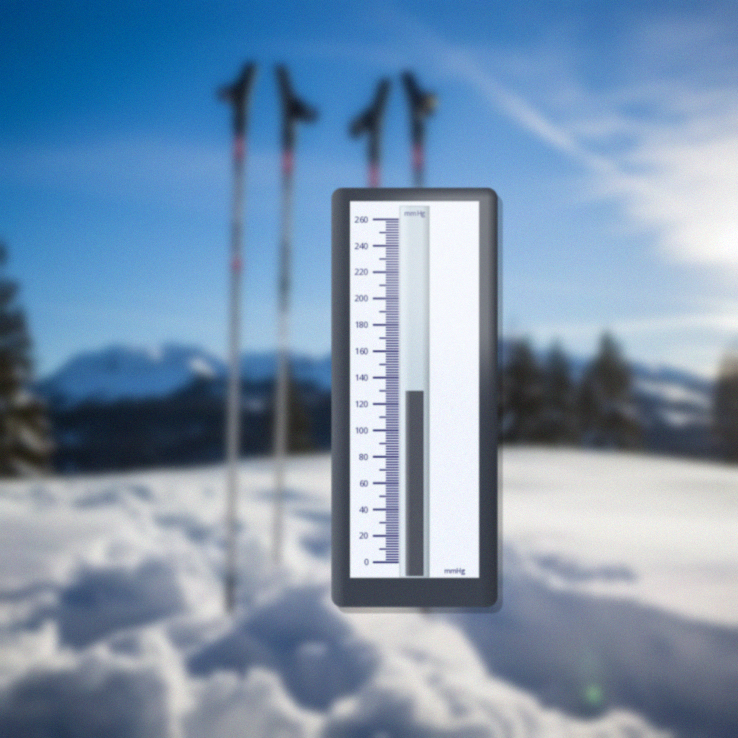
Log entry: 130mmHg
